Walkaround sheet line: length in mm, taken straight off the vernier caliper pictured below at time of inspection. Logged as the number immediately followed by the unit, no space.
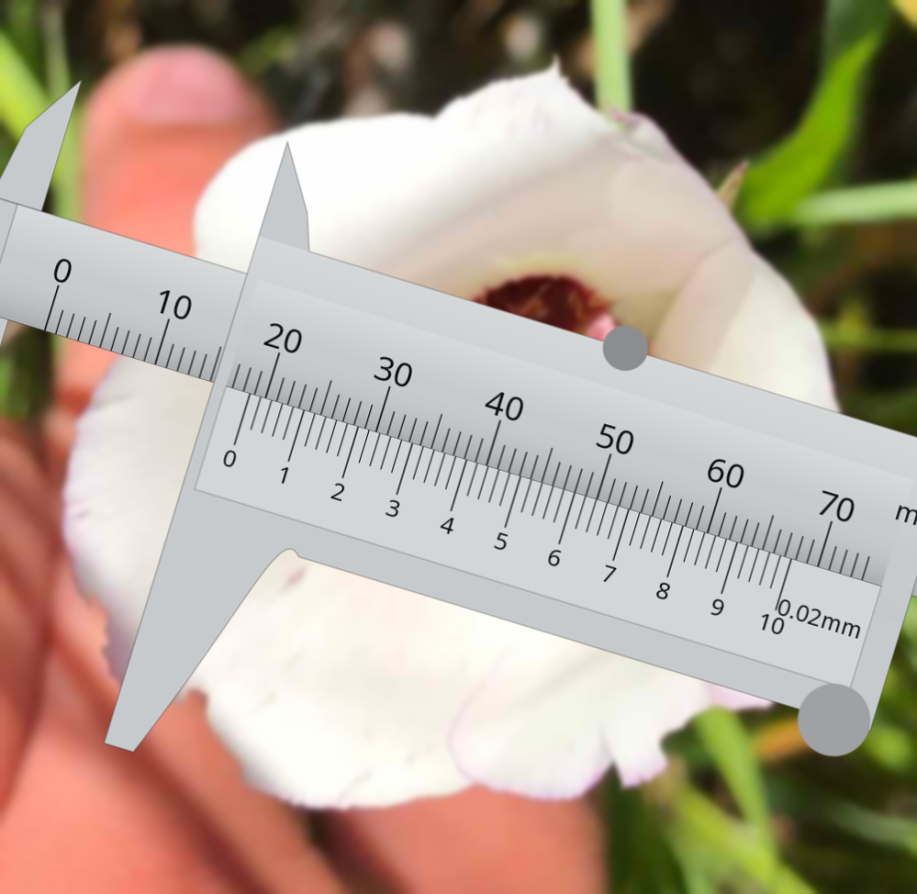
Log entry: 18.6mm
